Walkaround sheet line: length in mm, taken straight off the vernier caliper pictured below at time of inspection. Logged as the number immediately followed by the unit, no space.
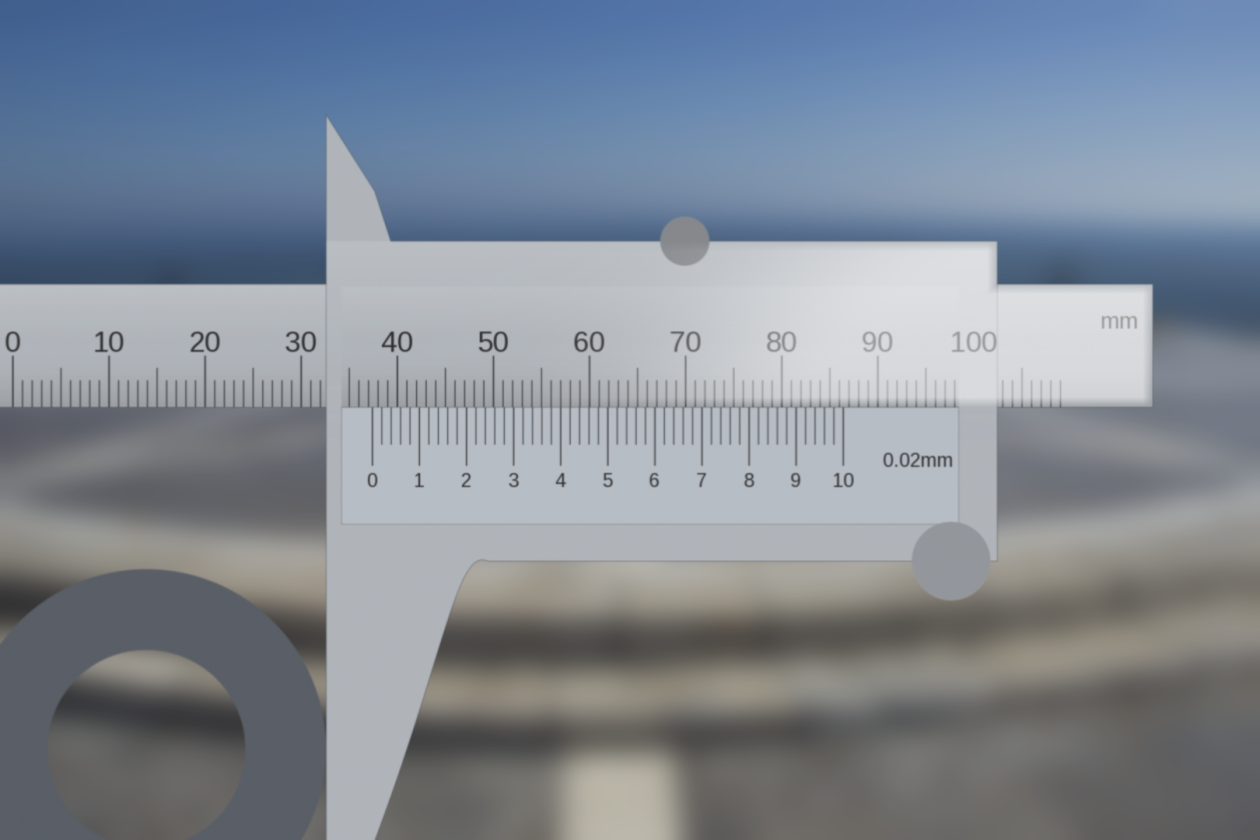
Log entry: 37.4mm
